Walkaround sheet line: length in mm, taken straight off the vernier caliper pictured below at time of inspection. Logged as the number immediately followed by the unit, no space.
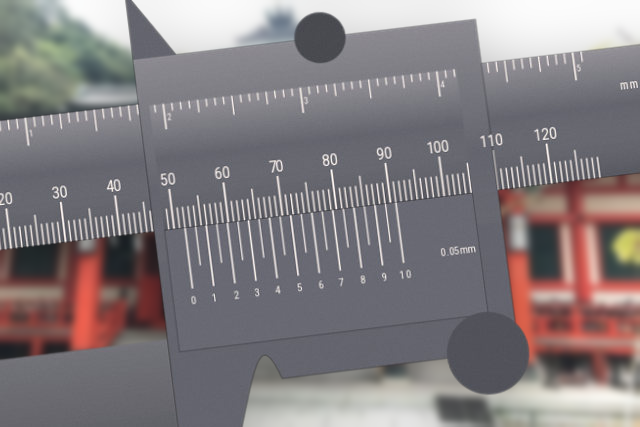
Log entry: 52.0mm
